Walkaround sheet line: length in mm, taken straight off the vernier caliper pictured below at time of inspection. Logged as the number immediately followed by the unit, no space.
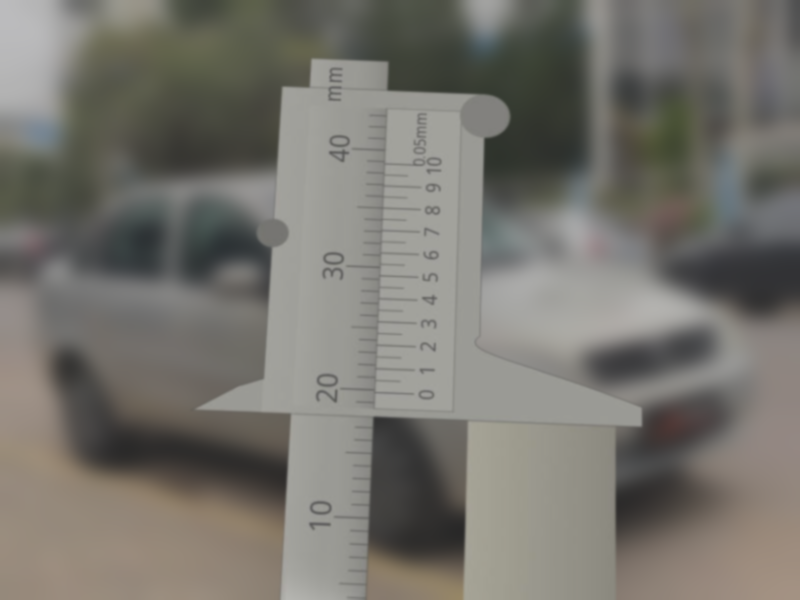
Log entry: 19.8mm
